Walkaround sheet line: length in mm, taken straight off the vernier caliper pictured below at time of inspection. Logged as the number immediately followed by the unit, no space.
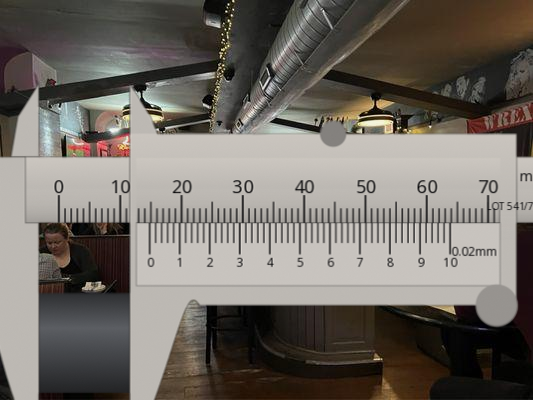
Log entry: 14.8mm
